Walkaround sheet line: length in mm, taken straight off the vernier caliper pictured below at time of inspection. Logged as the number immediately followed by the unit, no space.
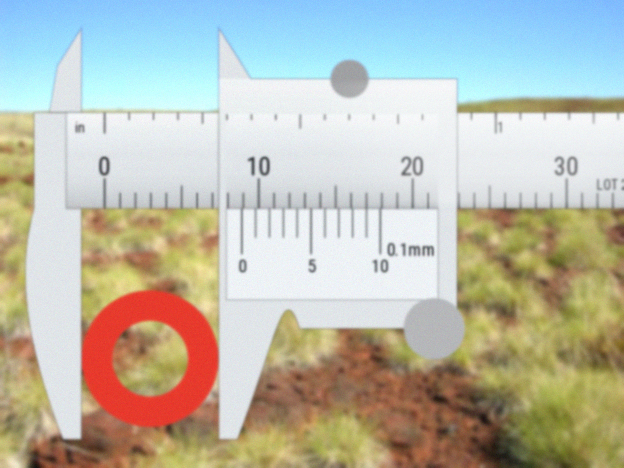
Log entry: 8.9mm
